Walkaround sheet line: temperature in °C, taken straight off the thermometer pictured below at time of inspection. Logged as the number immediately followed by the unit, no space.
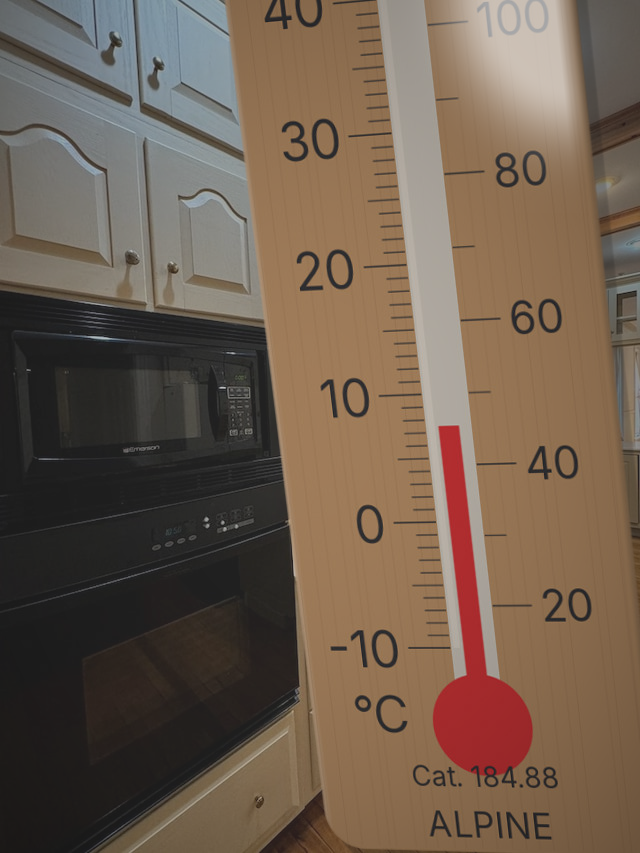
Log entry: 7.5°C
